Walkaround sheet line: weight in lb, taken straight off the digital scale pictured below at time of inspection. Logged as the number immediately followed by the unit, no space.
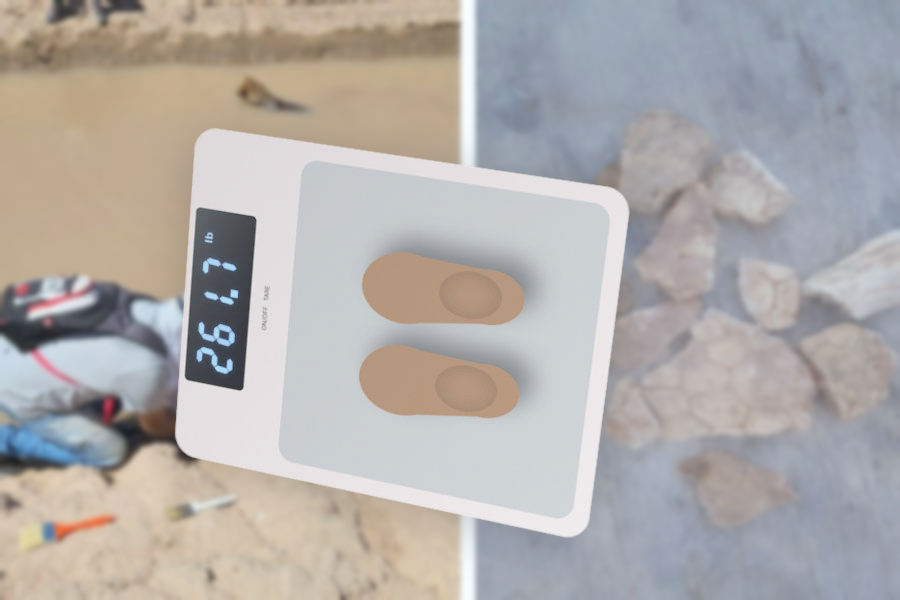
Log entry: 261.7lb
